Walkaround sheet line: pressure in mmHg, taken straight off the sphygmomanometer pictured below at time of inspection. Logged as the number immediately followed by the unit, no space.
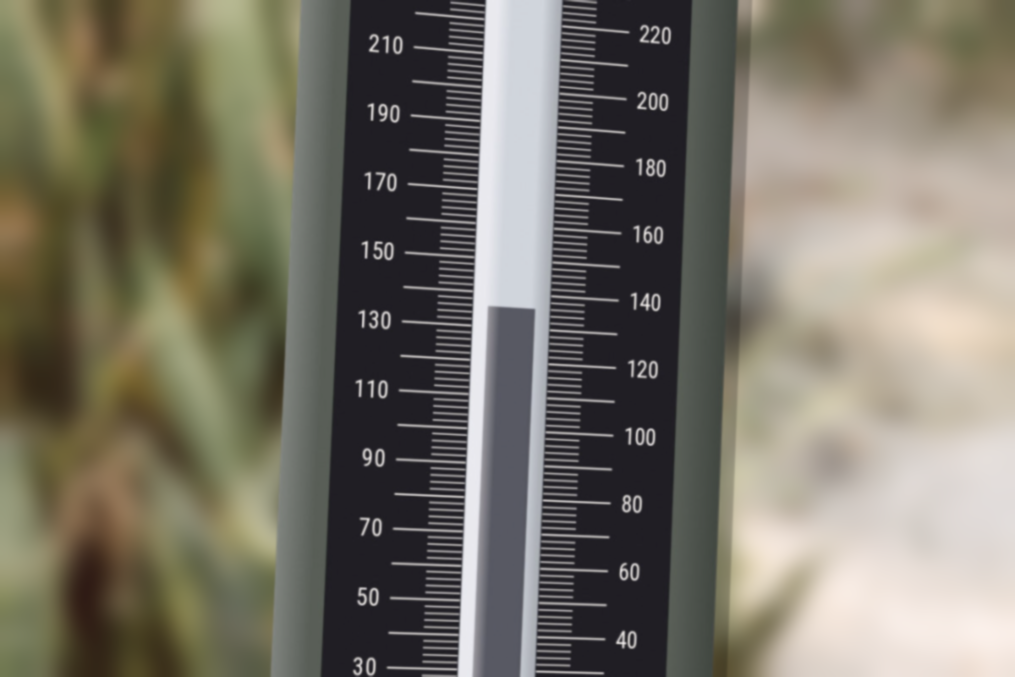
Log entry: 136mmHg
